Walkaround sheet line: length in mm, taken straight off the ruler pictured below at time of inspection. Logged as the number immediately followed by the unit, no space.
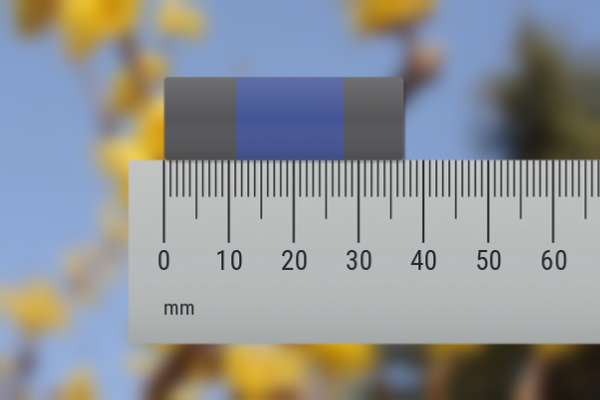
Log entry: 37mm
